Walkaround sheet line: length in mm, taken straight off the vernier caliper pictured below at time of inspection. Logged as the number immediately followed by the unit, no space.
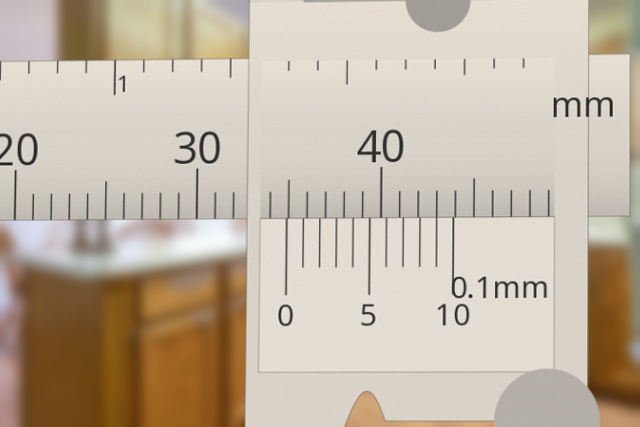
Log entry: 34.9mm
